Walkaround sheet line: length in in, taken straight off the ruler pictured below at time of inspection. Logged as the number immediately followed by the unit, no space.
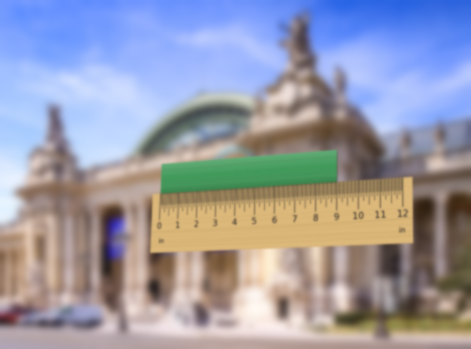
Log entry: 9in
